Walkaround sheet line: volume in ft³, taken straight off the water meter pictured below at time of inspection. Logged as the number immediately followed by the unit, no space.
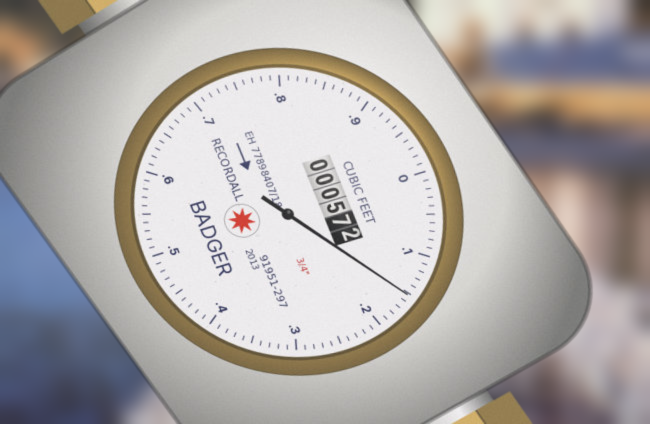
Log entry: 572.15ft³
